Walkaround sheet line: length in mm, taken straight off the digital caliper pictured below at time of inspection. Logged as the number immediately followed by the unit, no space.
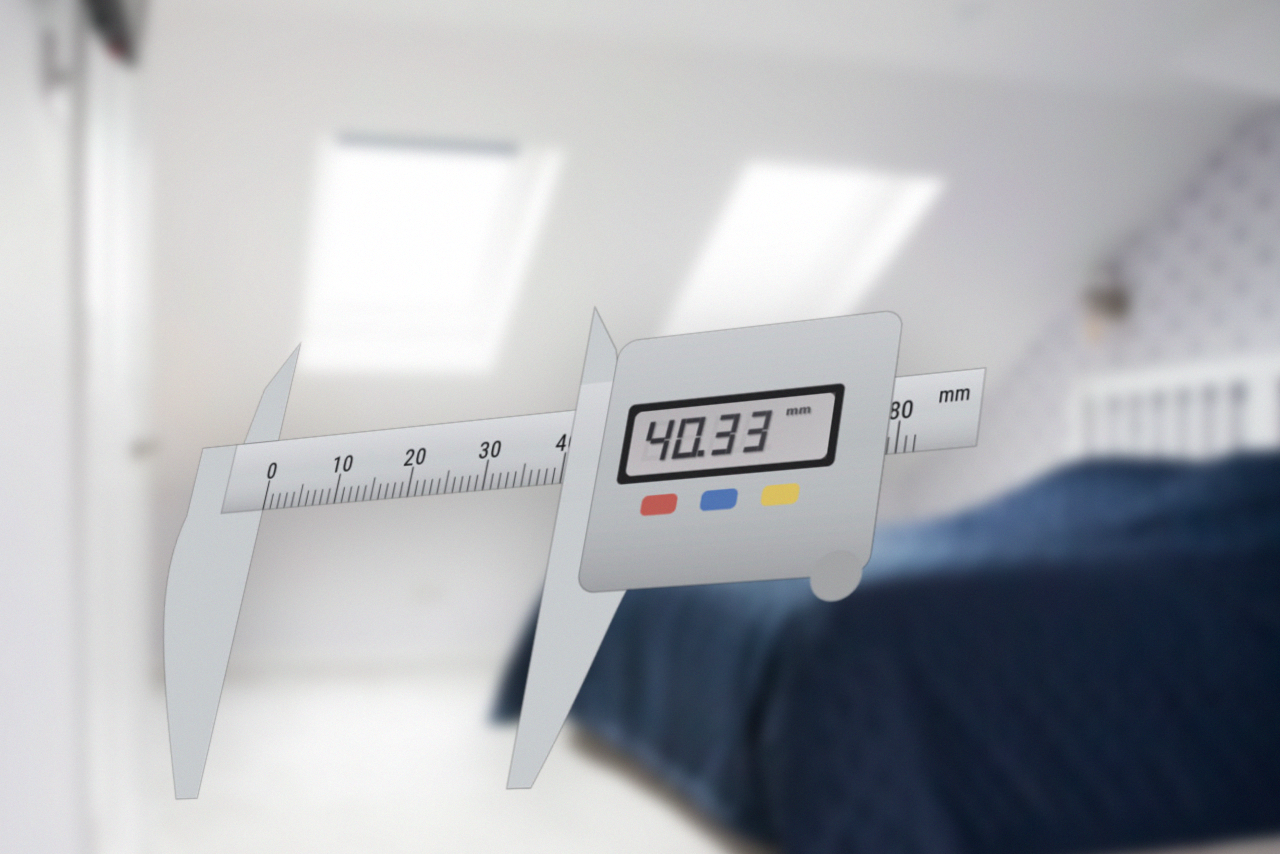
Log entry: 40.33mm
